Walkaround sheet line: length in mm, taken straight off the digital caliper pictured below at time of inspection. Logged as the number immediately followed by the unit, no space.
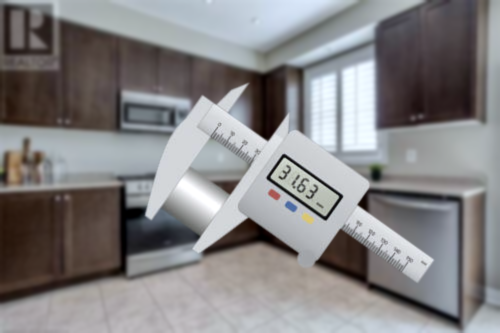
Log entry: 31.63mm
